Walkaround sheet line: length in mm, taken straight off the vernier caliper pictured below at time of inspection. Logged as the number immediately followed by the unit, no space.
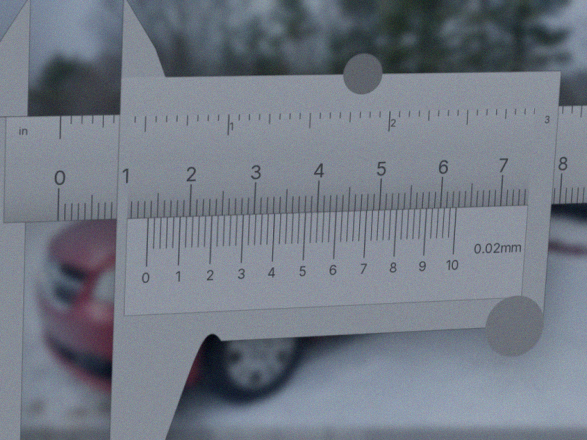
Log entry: 13.6mm
